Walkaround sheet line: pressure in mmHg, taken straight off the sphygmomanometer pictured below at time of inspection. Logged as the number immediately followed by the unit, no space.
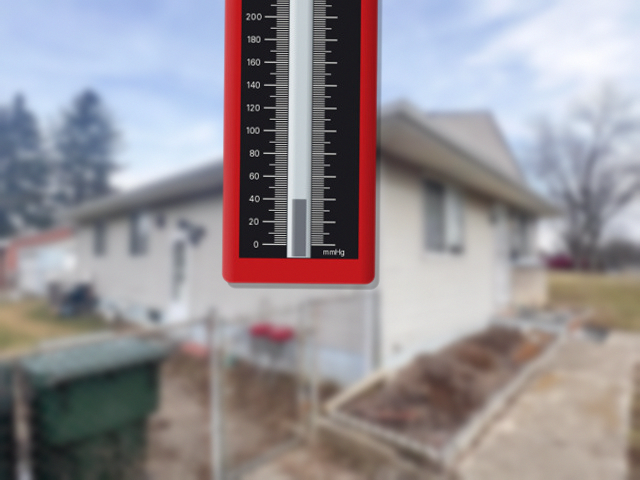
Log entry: 40mmHg
